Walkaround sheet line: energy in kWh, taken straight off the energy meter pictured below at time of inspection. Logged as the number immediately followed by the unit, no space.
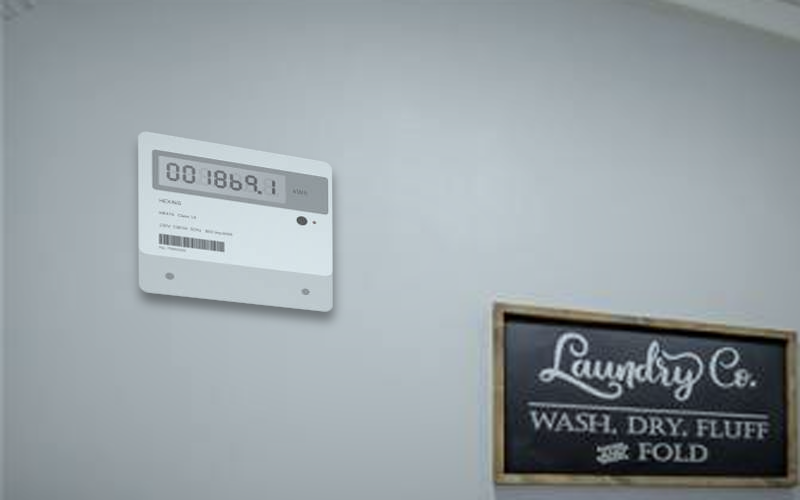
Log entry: 1869.1kWh
